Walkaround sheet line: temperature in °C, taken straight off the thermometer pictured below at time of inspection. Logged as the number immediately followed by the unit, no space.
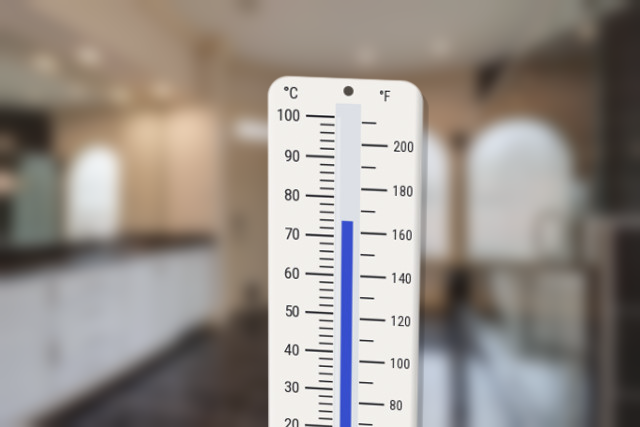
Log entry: 74°C
